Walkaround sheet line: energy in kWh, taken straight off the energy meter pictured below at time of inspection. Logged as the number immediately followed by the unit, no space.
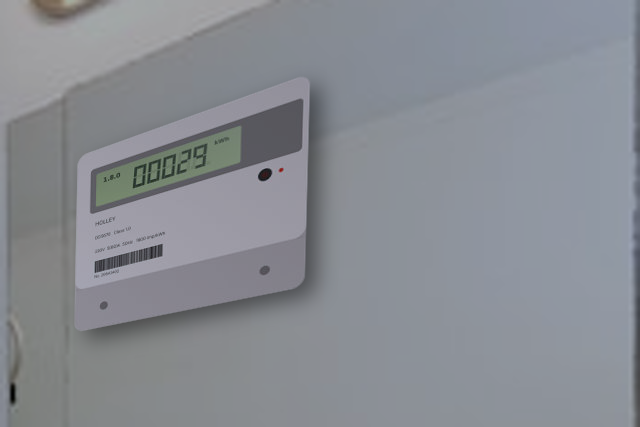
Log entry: 29kWh
